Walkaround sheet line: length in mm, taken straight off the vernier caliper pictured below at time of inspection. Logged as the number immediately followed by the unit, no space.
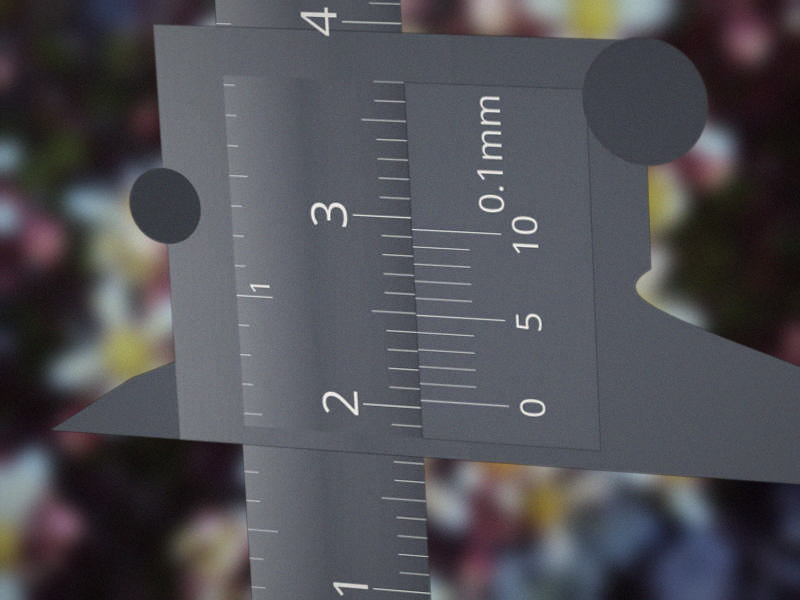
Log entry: 20.4mm
